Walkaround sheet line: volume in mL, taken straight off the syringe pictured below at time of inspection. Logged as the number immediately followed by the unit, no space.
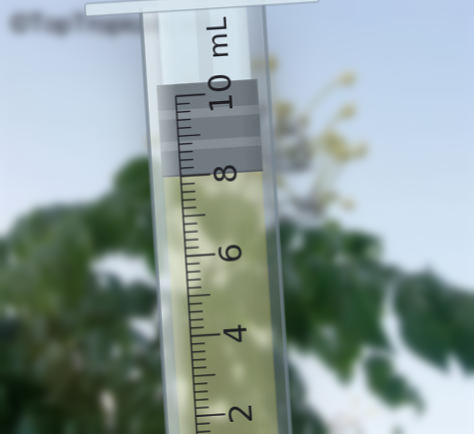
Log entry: 8mL
